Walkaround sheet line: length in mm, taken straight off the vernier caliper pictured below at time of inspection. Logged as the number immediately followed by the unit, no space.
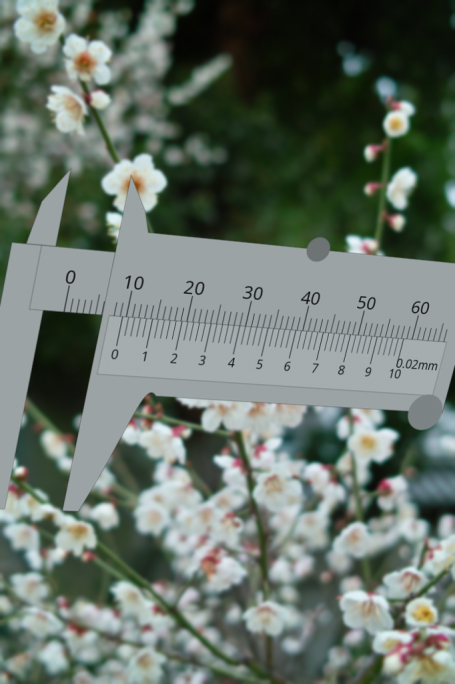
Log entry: 9.4mm
